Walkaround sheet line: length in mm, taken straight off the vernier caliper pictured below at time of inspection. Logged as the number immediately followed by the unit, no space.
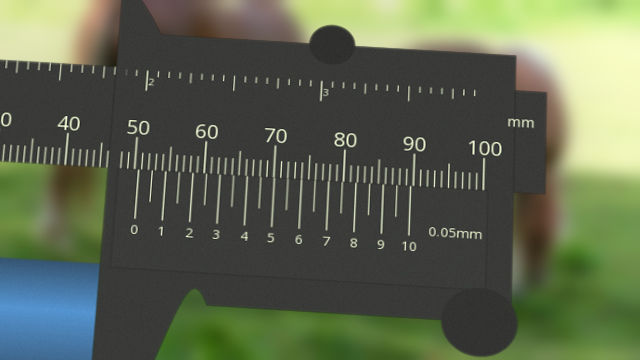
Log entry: 50.6mm
